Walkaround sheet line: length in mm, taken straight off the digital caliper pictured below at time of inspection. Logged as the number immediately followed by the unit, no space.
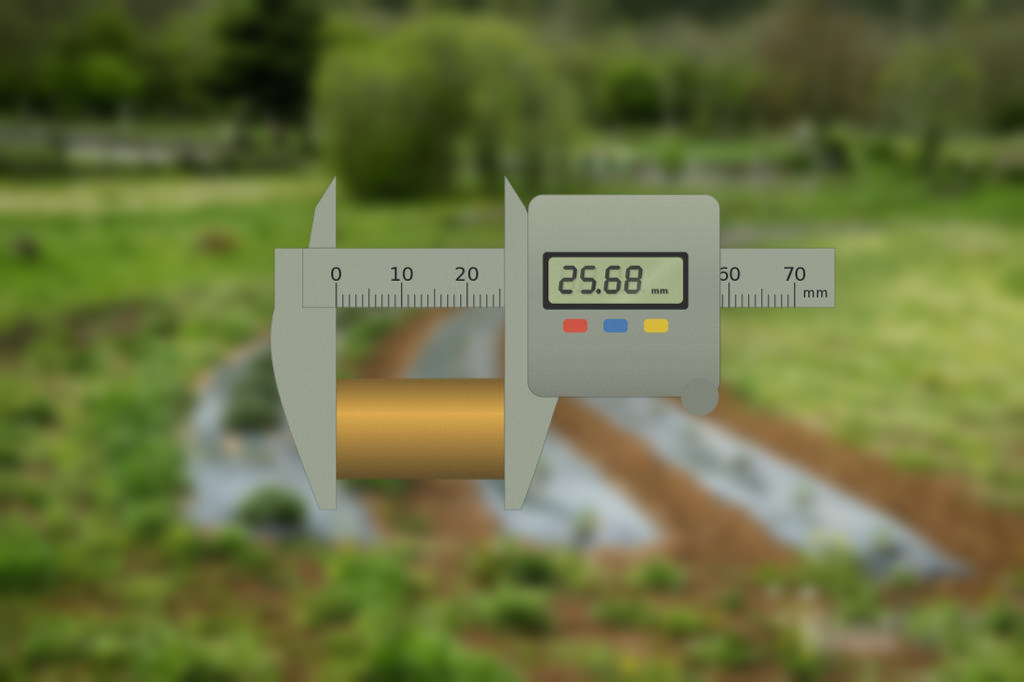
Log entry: 25.68mm
